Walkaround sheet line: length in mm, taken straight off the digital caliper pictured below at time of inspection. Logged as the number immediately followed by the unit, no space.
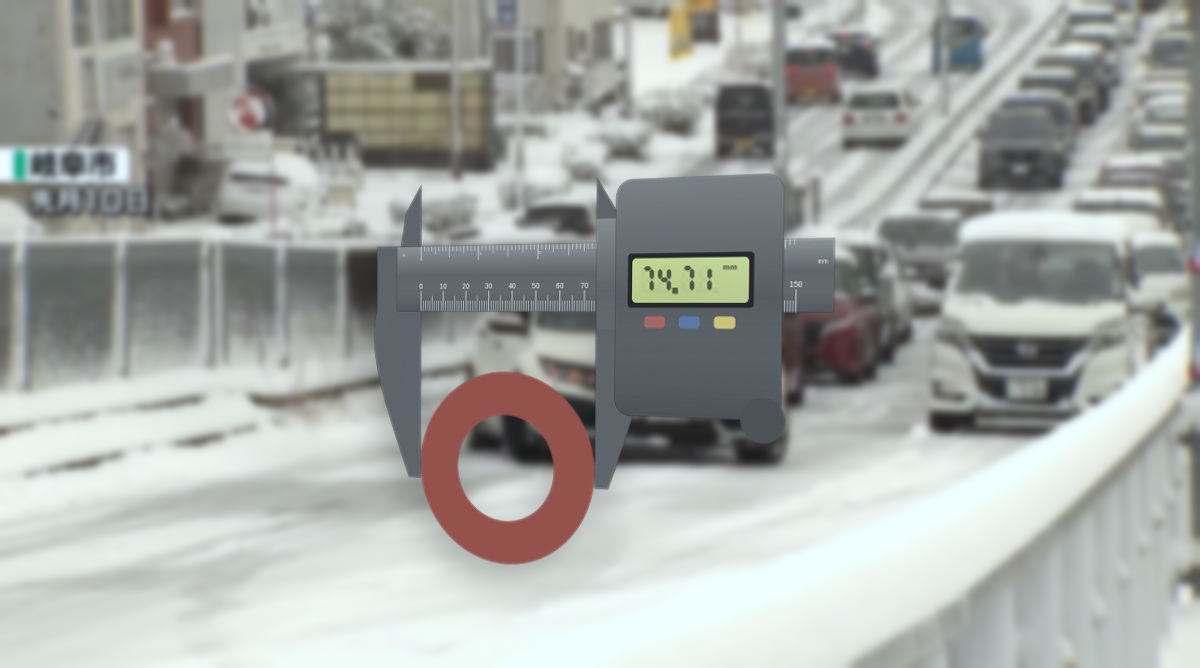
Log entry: 74.71mm
